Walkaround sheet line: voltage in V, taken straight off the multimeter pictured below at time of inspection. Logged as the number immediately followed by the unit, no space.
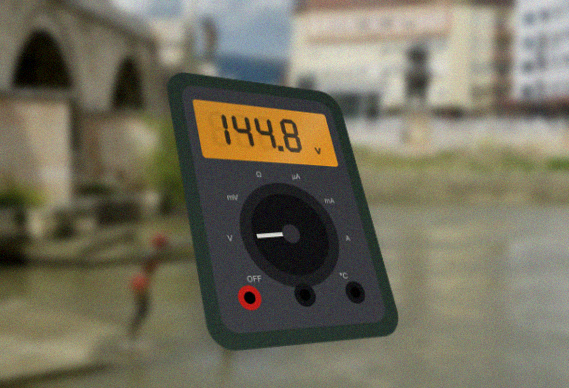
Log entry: 144.8V
